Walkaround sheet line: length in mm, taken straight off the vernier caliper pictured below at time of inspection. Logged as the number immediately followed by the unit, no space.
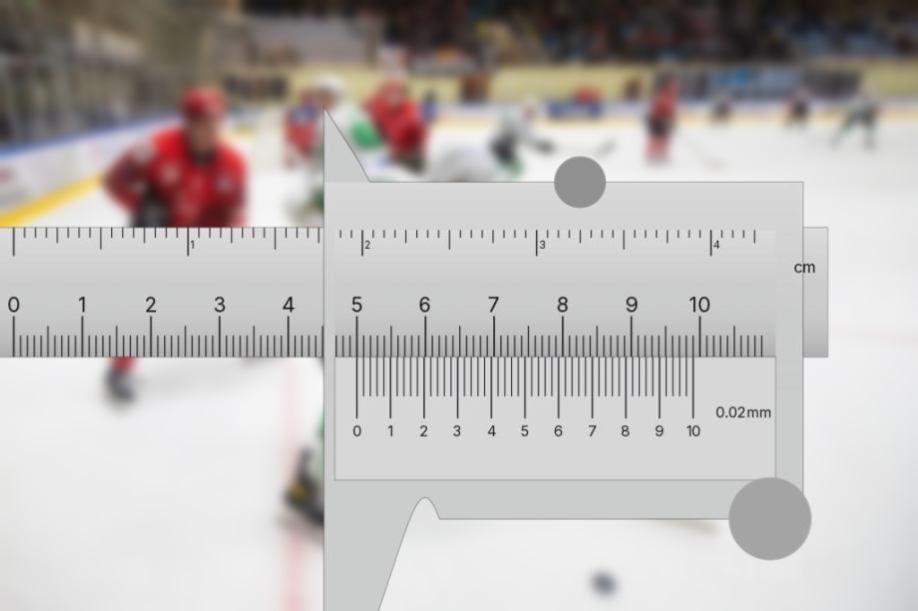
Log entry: 50.0mm
